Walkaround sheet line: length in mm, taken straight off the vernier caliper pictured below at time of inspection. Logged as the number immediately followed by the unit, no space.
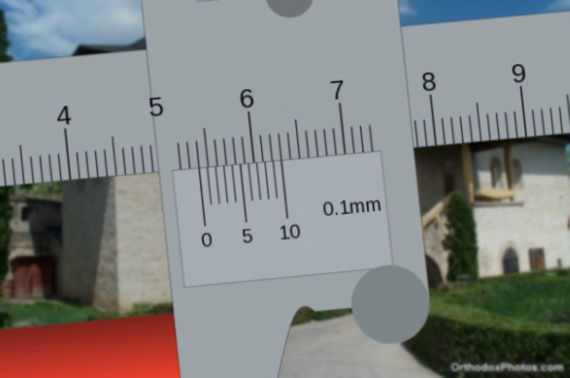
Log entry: 54.0mm
